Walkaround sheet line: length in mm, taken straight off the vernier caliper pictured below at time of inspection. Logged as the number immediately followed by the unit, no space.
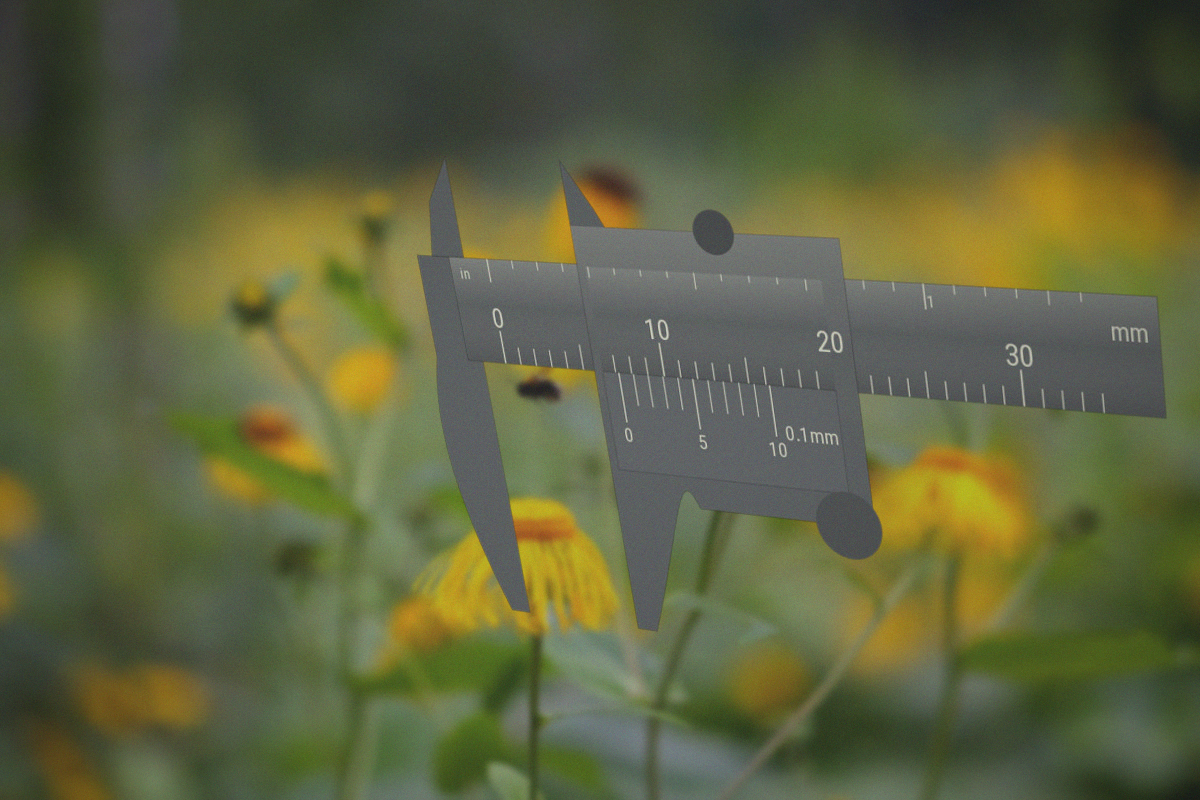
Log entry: 7.2mm
